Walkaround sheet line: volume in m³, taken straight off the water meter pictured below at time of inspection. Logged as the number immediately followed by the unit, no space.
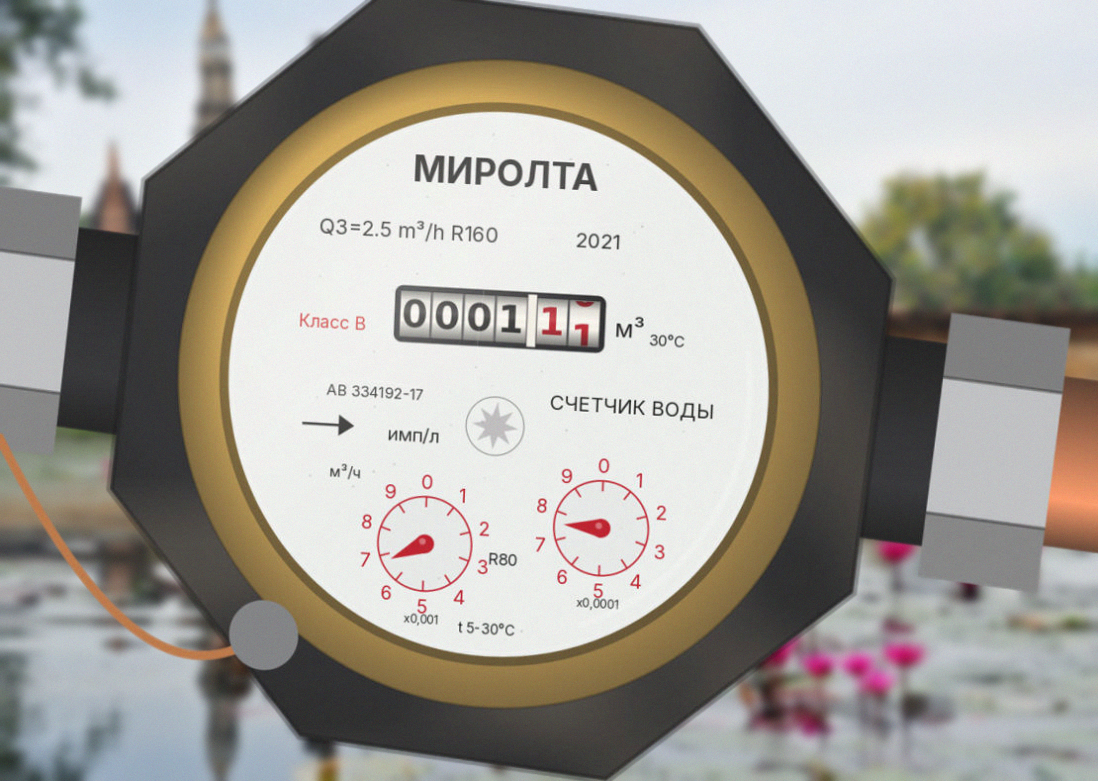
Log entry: 1.1067m³
